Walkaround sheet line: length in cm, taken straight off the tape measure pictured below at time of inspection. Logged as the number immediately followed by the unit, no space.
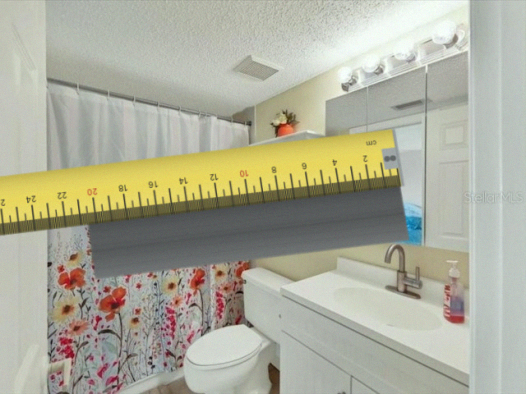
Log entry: 20.5cm
